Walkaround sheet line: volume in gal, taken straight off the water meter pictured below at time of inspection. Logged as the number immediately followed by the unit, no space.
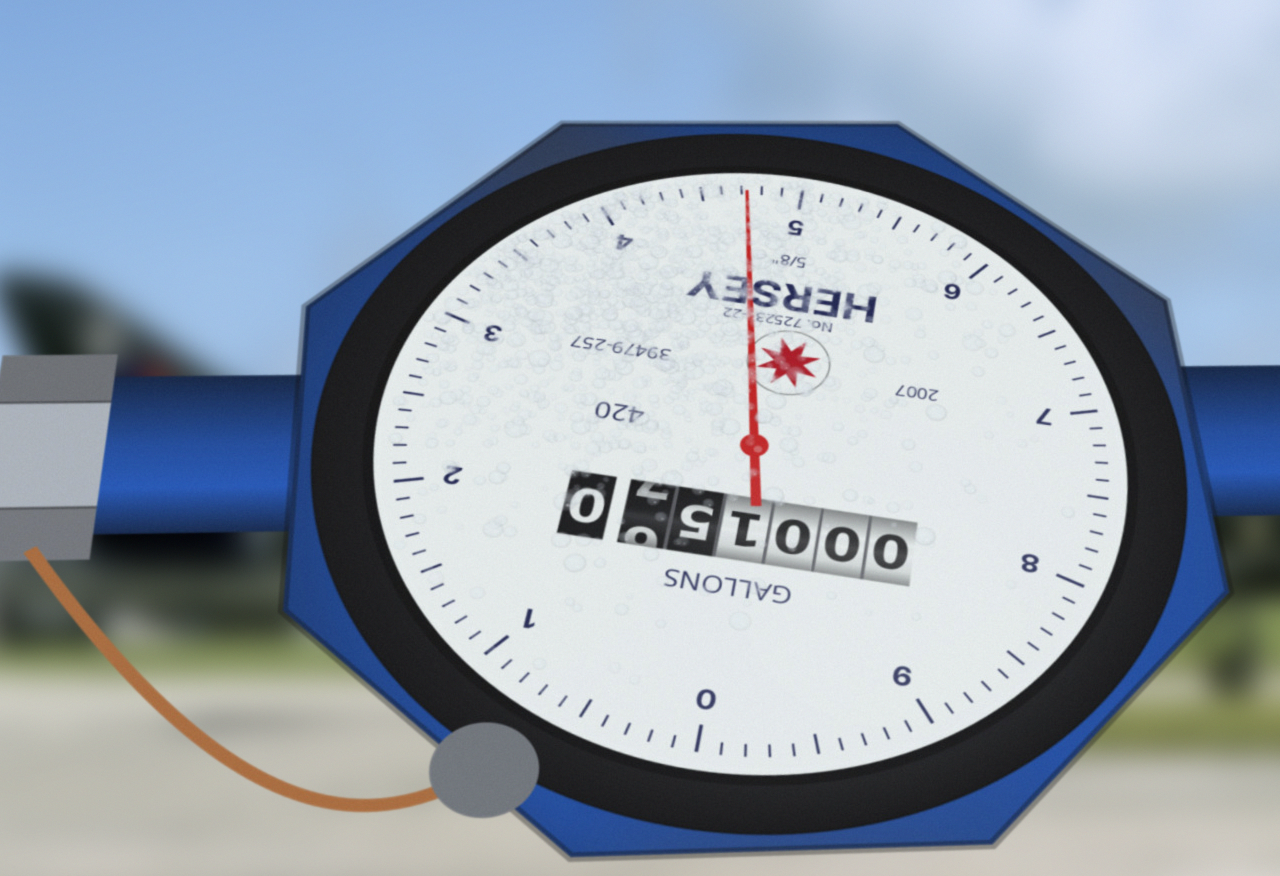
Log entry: 1564.7gal
